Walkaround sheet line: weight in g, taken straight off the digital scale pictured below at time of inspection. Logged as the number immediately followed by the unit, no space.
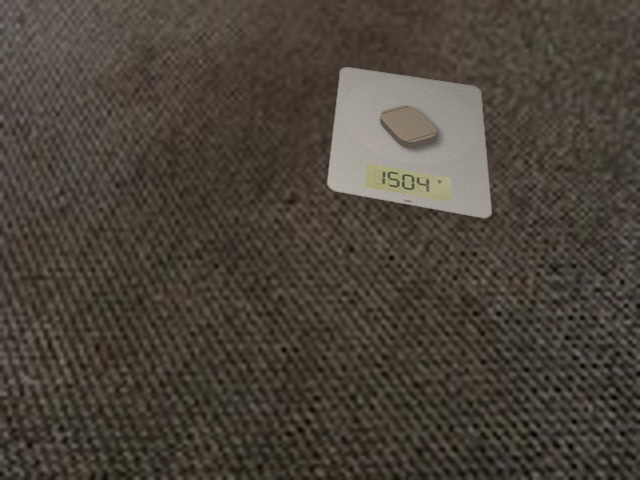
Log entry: 1504g
